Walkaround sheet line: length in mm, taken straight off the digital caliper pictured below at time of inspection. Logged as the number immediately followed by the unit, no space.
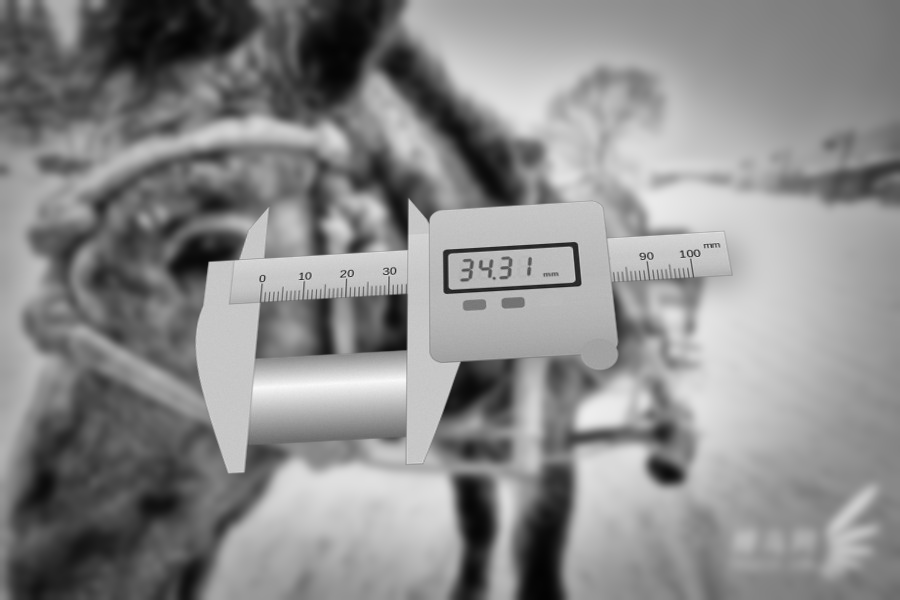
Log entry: 34.31mm
